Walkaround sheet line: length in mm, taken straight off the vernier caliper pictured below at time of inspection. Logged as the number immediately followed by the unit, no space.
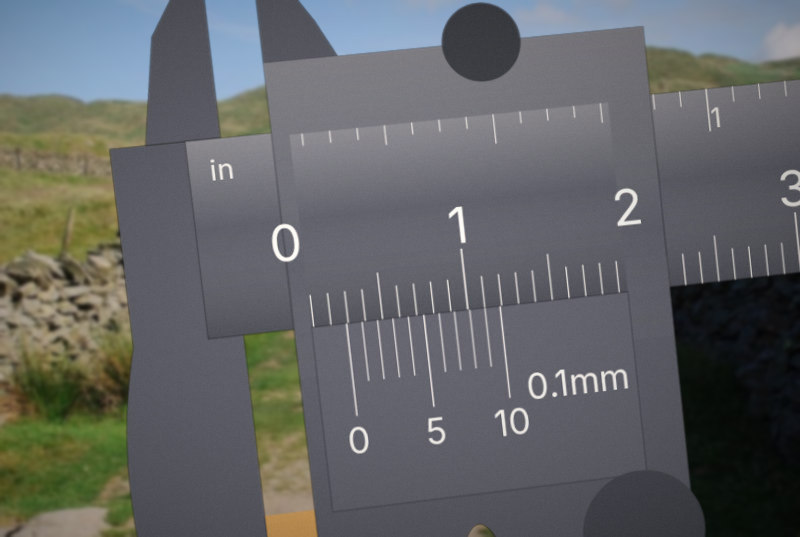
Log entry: 2.9mm
